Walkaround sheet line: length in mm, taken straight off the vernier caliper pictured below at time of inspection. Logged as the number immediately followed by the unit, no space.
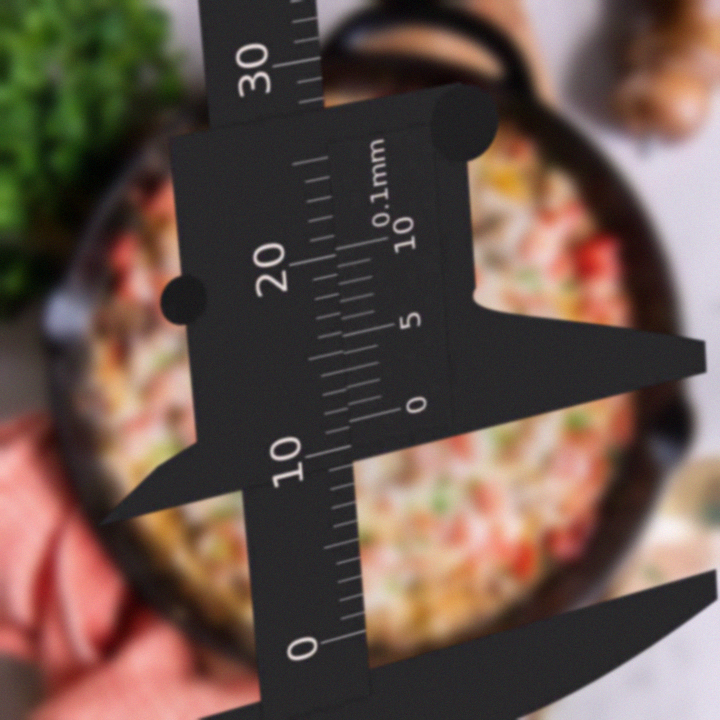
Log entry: 11.3mm
